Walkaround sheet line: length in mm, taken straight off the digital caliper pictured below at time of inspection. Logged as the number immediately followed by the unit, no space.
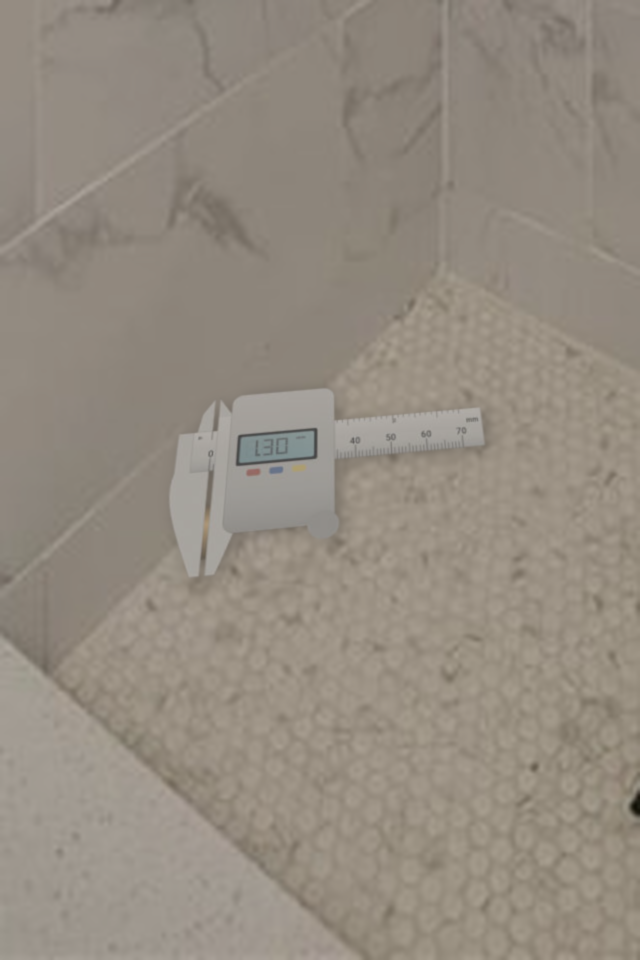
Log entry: 1.30mm
